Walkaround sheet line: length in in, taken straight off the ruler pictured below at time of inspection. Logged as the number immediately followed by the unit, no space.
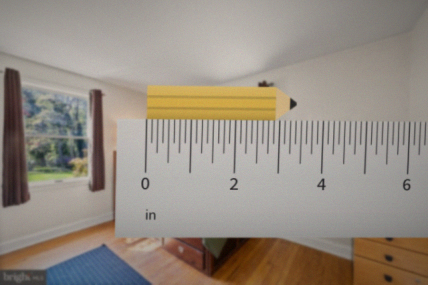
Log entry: 3.375in
